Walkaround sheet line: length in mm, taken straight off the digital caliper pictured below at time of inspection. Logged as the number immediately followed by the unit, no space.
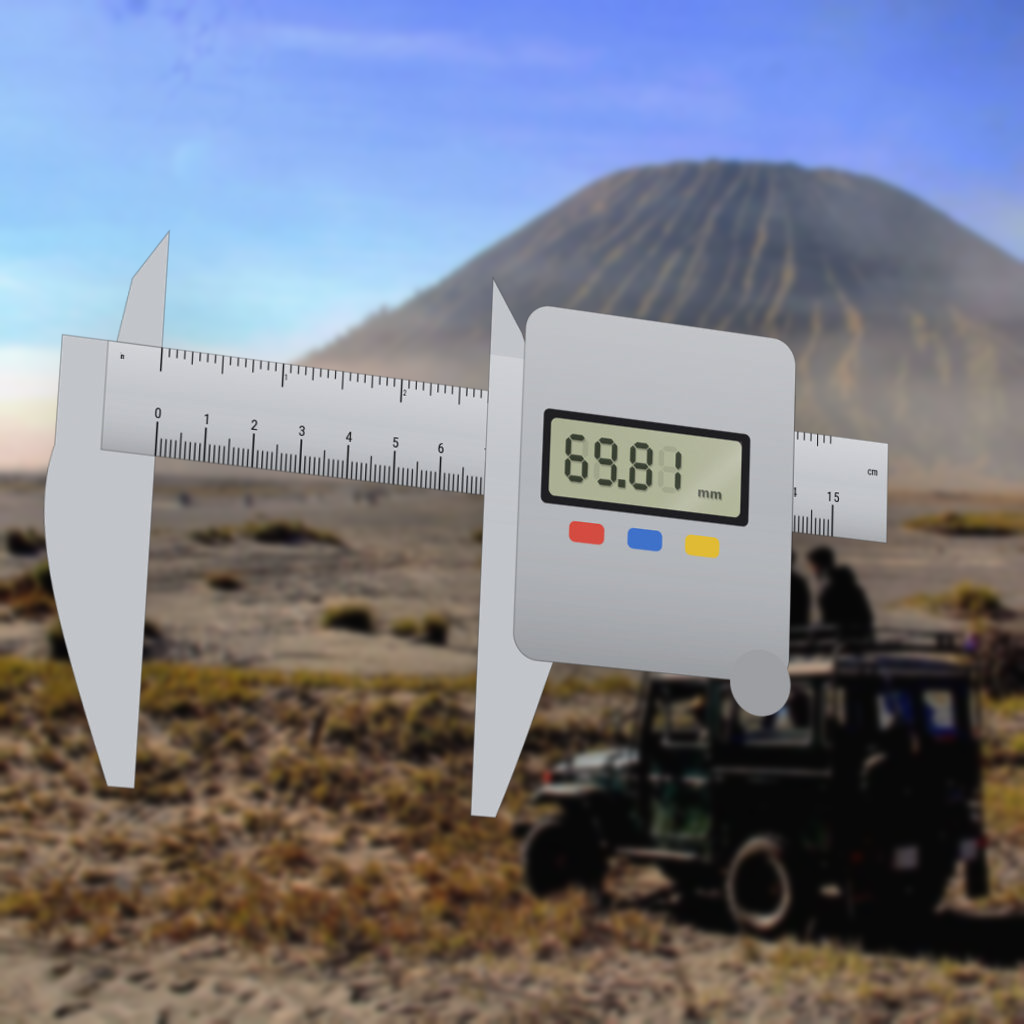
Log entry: 69.81mm
